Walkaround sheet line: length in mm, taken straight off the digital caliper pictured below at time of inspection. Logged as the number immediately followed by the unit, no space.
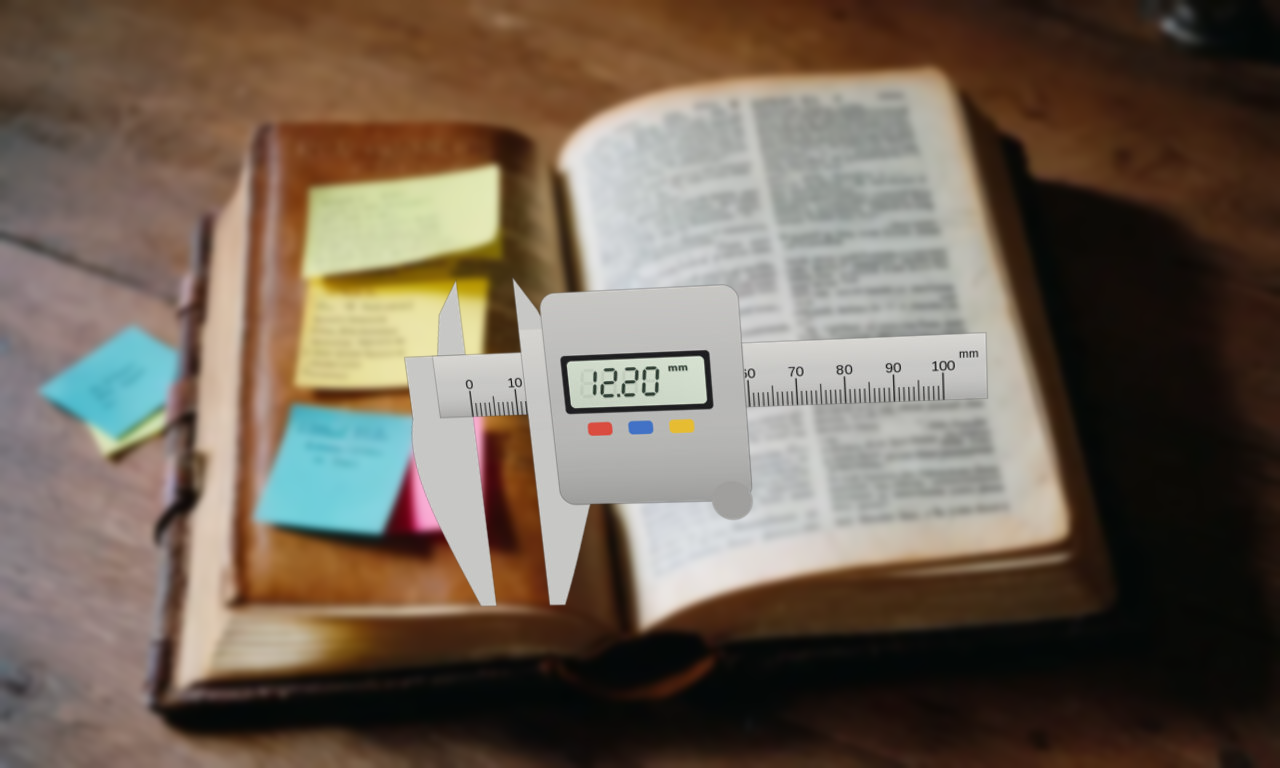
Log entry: 12.20mm
